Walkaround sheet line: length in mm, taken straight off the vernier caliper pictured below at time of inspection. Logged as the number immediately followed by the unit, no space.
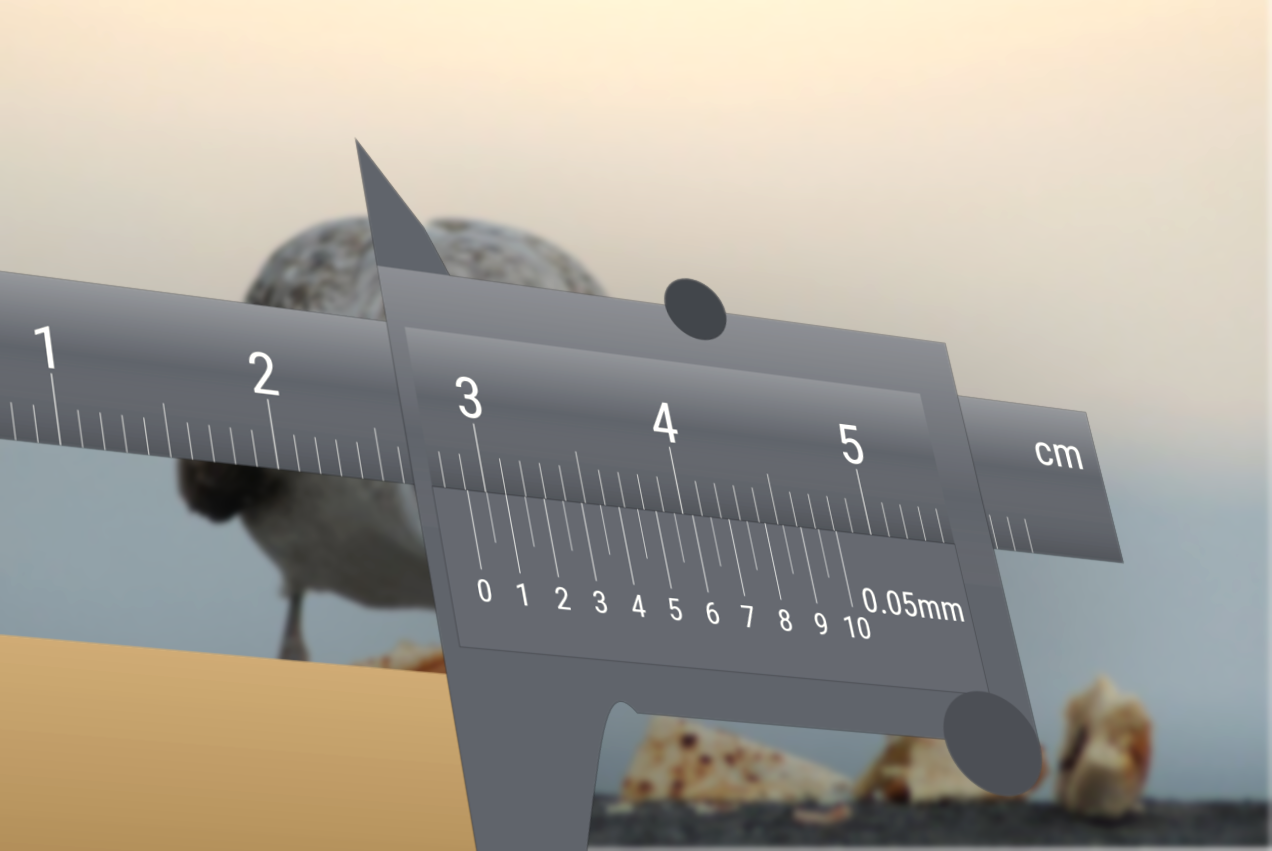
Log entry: 29.1mm
